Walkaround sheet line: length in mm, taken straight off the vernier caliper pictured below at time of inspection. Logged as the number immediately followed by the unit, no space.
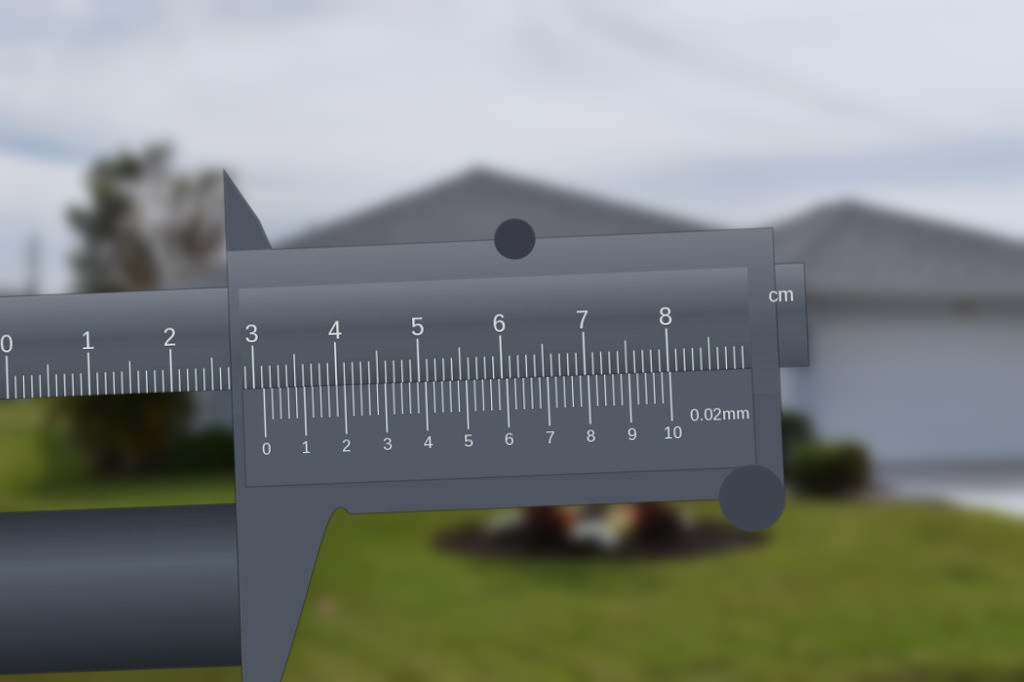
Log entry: 31.2mm
